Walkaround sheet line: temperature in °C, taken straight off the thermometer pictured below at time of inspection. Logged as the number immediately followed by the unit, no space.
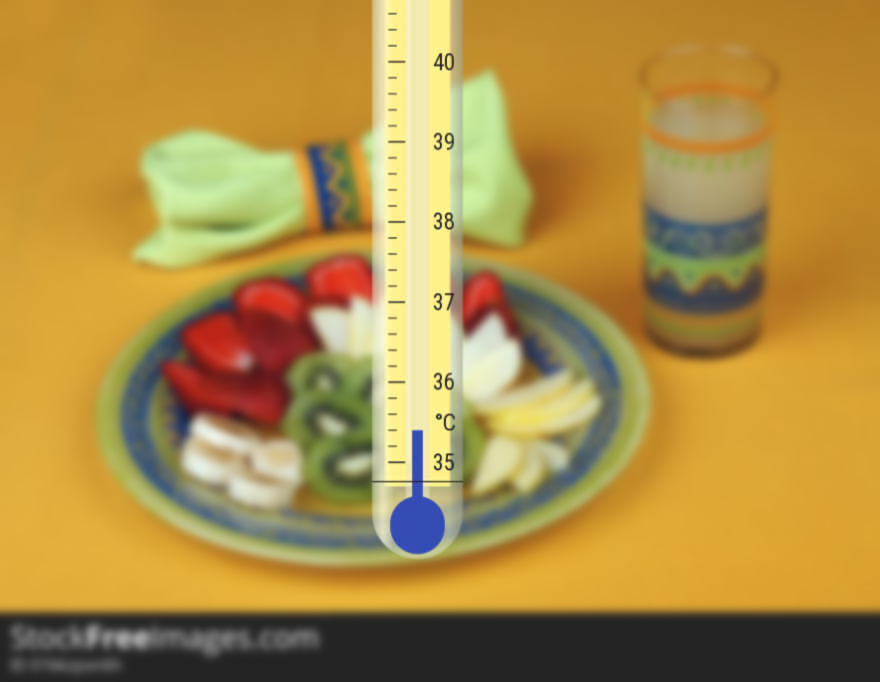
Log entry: 35.4°C
